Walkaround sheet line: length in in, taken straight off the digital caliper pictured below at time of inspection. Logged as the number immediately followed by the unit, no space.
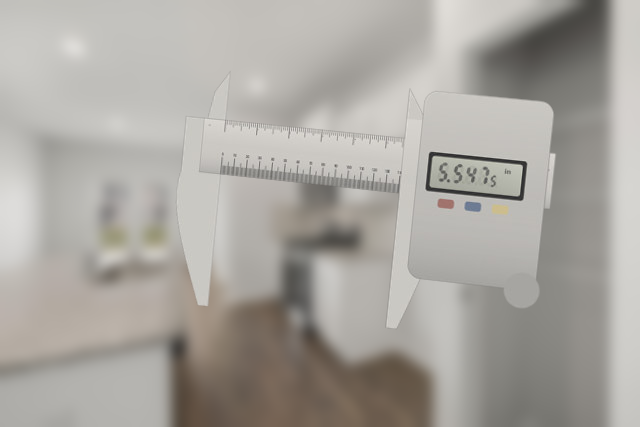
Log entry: 5.5475in
